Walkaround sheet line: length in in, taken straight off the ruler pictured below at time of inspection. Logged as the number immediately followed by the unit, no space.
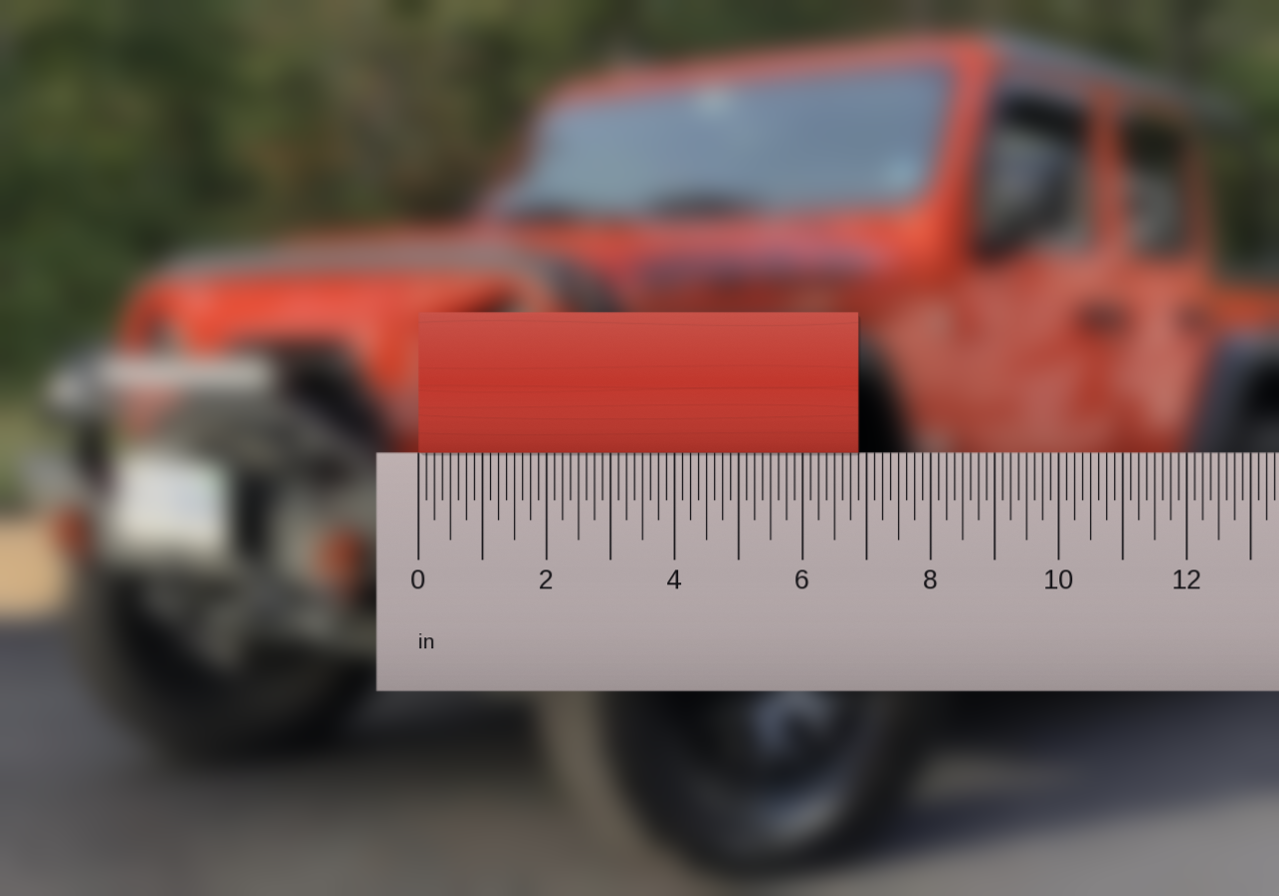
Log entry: 6.875in
